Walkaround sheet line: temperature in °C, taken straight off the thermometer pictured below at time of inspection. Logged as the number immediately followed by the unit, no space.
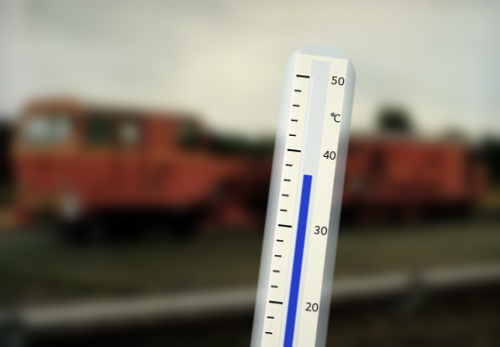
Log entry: 37°C
